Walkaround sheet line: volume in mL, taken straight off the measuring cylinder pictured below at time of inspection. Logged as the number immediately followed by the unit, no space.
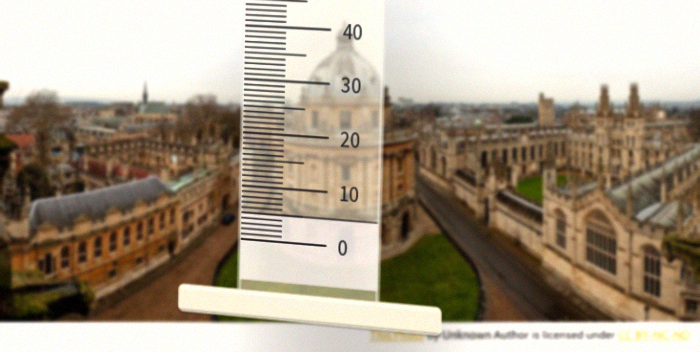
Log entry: 5mL
